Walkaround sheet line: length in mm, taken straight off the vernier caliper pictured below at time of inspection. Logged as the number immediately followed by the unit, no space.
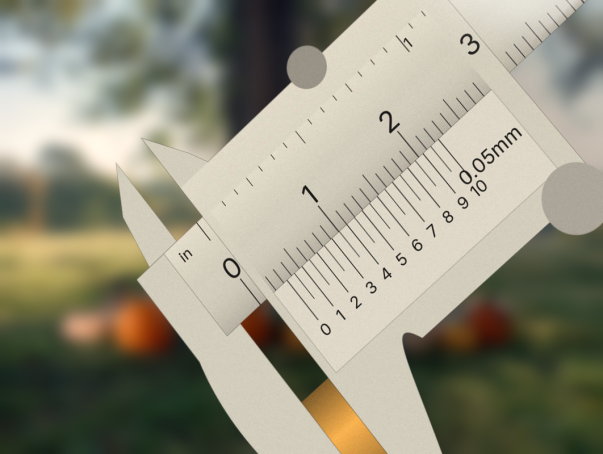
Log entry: 3.4mm
